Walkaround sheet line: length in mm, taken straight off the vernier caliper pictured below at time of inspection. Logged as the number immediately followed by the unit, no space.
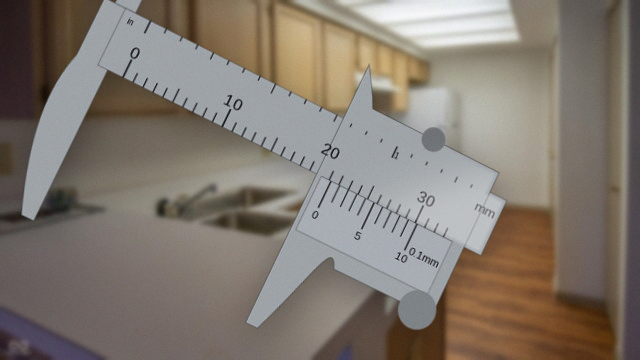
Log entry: 21.2mm
